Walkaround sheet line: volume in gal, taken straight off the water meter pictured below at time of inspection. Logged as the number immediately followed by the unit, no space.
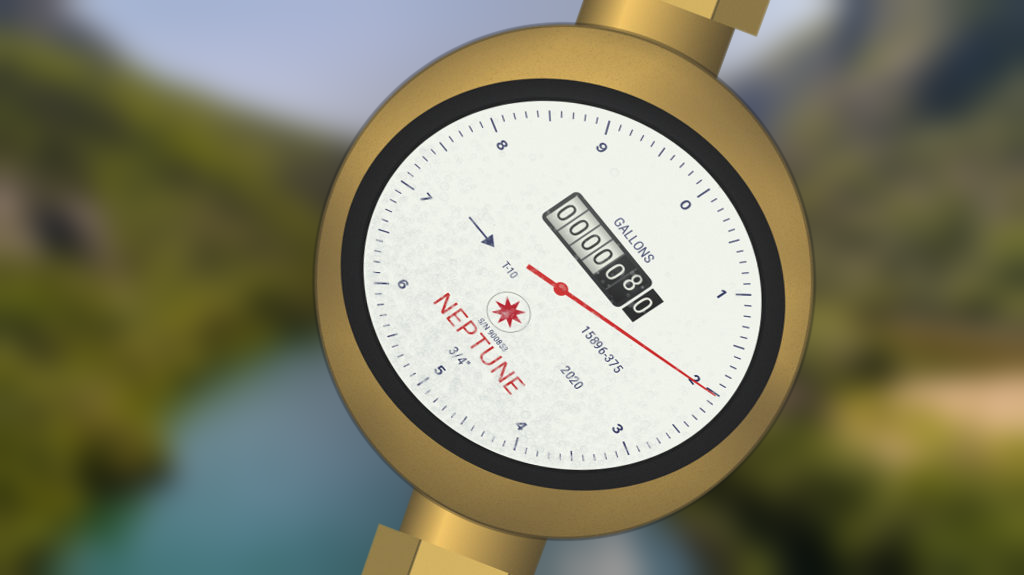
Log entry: 82.0gal
